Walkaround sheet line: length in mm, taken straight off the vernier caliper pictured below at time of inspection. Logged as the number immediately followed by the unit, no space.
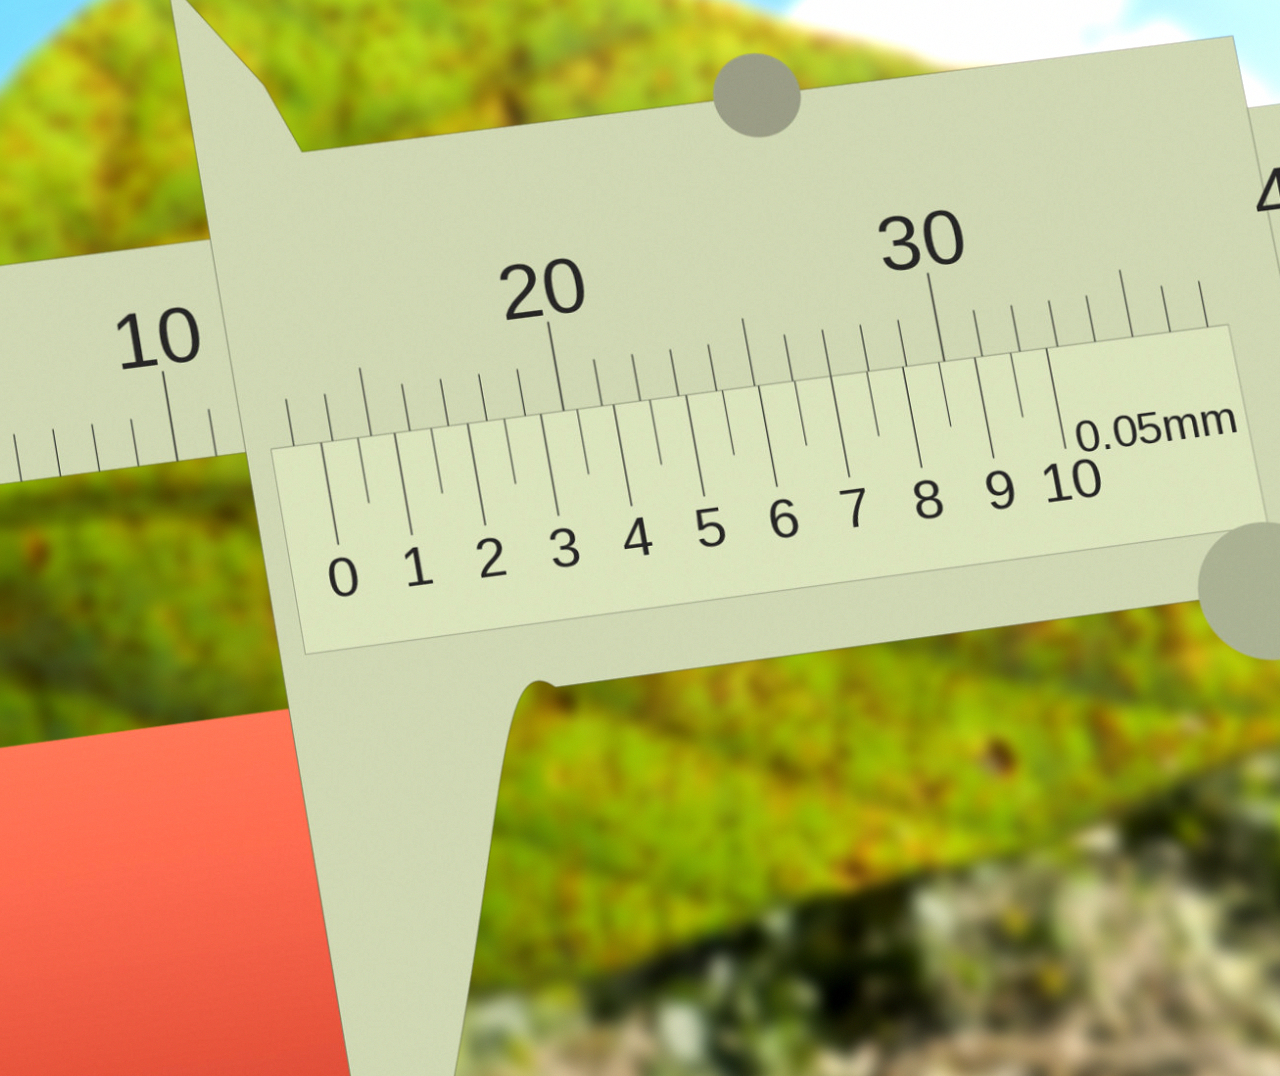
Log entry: 13.70mm
